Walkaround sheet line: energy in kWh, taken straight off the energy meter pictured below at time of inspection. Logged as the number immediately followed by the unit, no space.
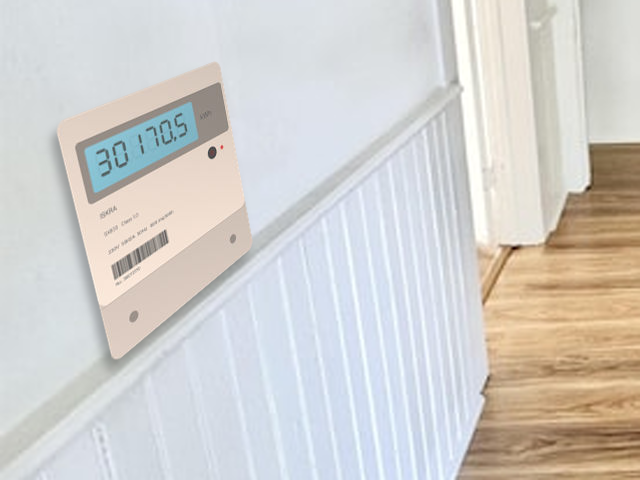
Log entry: 30170.5kWh
